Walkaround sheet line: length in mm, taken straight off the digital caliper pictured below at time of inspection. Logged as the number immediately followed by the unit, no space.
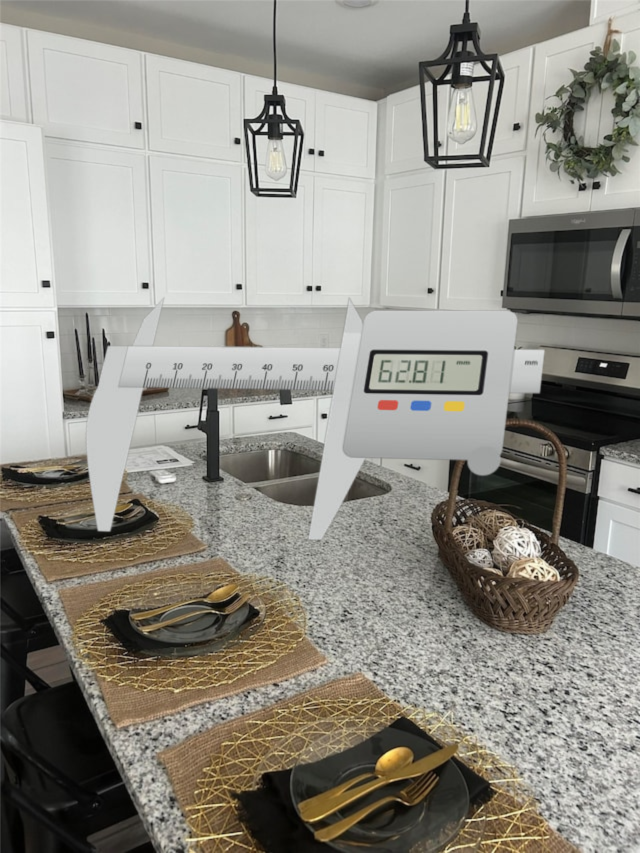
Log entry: 62.81mm
